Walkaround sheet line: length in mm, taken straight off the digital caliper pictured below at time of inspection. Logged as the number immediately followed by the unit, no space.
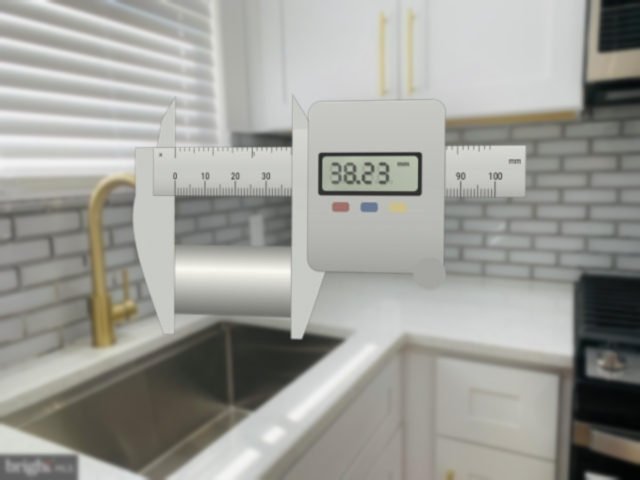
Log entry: 38.23mm
